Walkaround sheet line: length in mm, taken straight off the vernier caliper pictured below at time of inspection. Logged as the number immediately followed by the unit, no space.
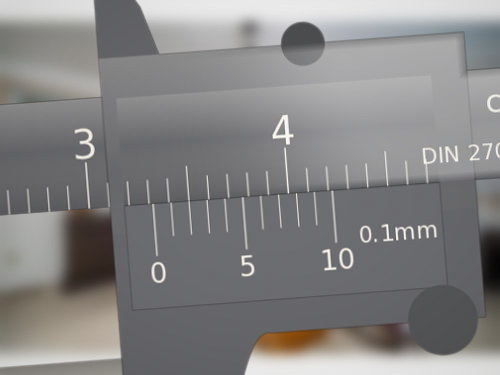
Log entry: 33.2mm
